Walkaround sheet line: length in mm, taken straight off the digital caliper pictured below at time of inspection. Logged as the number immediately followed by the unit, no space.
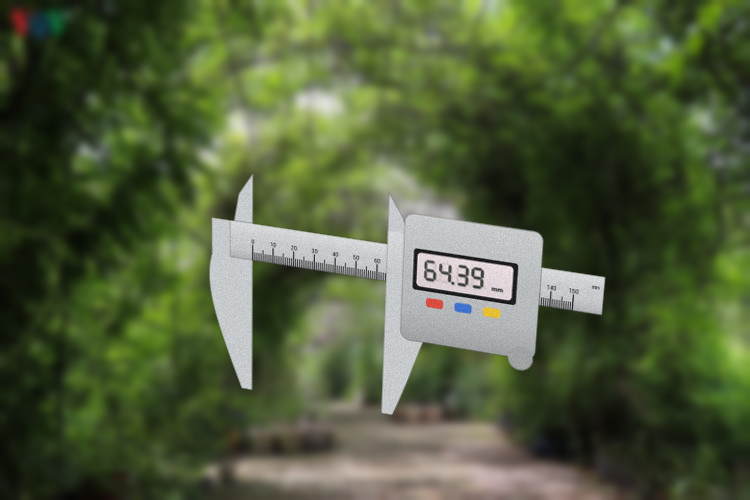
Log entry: 64.39mm
